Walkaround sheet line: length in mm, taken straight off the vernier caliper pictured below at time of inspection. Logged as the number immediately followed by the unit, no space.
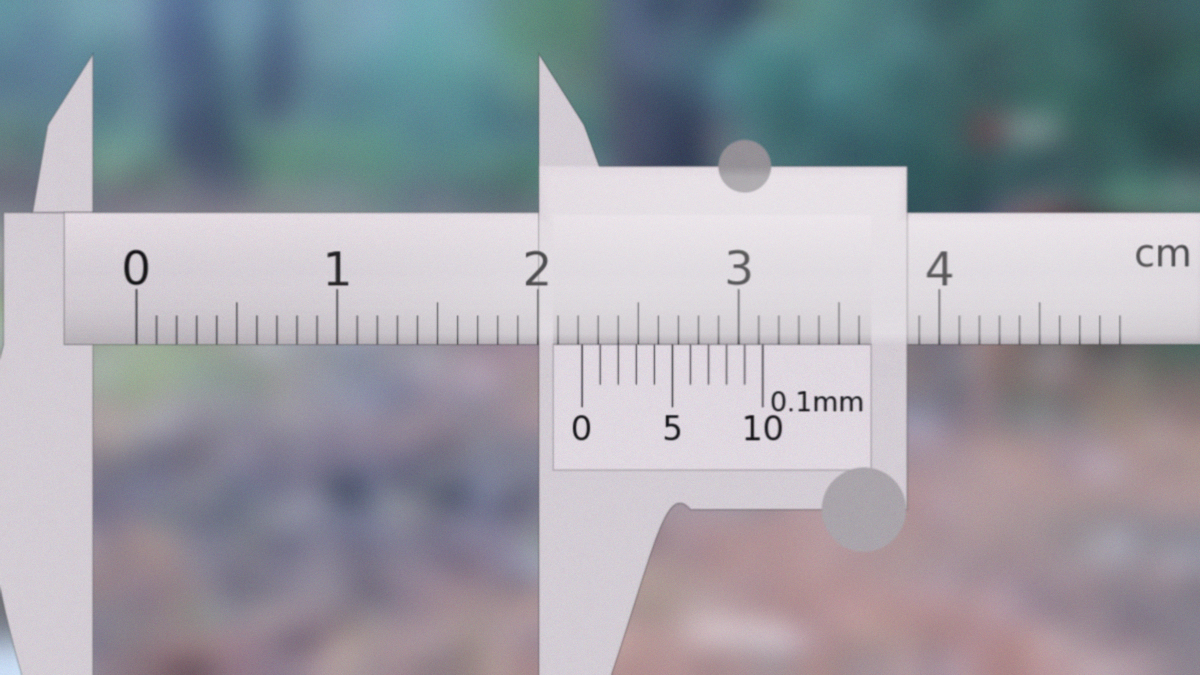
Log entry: 22.2mm
